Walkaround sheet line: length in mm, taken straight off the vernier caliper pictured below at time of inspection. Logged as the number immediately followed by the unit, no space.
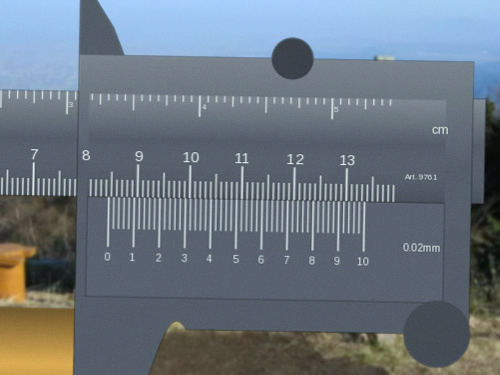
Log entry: 84.5mm
